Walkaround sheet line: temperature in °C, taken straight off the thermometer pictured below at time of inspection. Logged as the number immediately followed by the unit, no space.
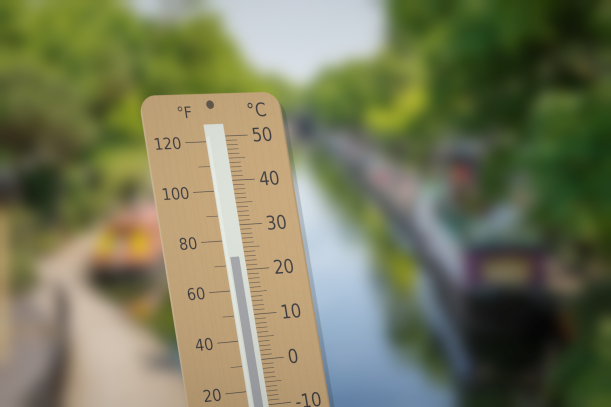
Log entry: 23°C
